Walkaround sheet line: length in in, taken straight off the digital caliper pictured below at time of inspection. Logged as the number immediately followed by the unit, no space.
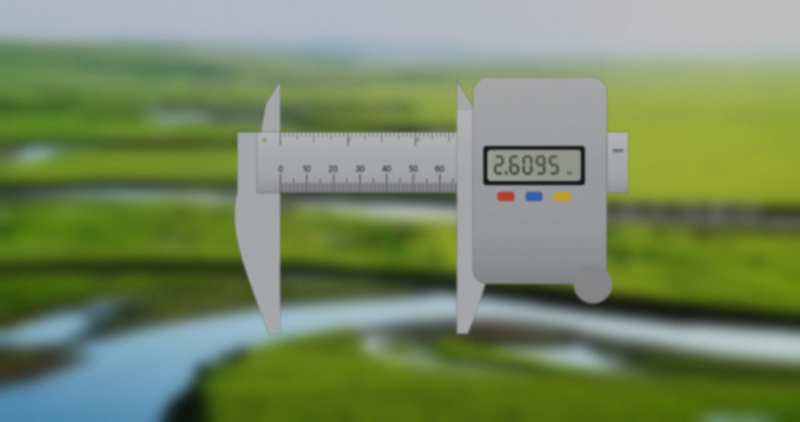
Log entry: 2.6095in
